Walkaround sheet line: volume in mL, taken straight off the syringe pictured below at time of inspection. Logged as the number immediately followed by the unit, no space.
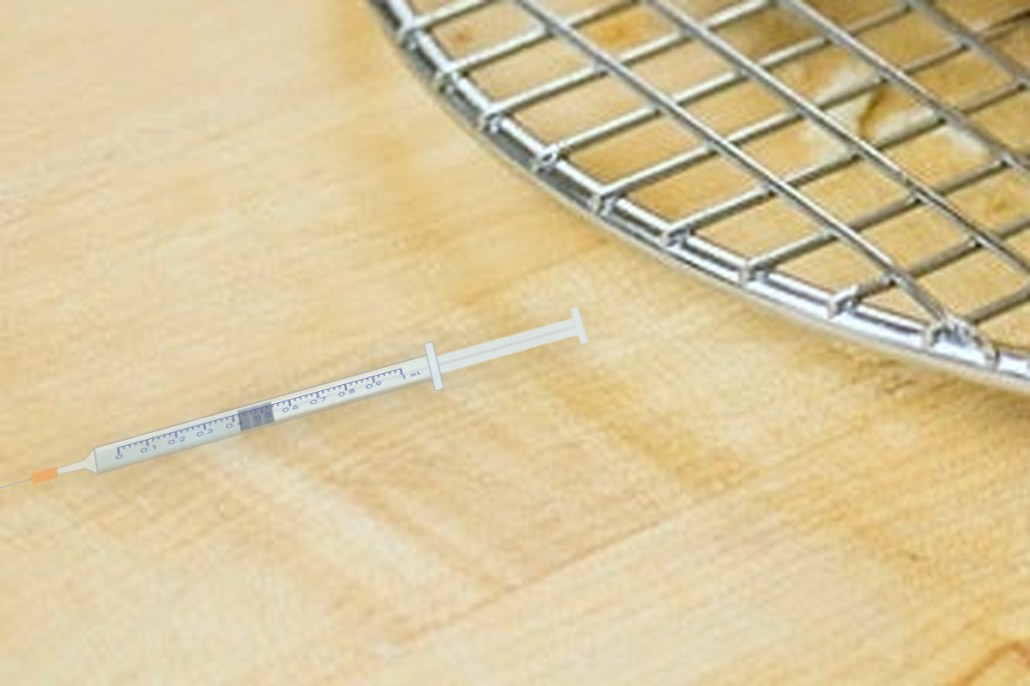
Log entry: 0.42mL
